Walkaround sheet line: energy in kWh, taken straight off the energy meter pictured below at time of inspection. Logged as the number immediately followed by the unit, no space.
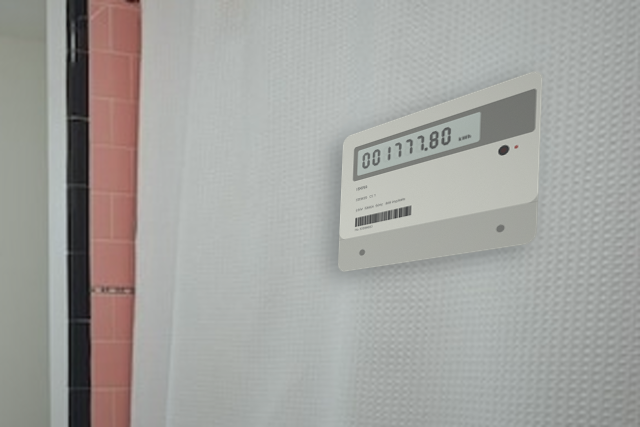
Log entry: 1777.80kWh
